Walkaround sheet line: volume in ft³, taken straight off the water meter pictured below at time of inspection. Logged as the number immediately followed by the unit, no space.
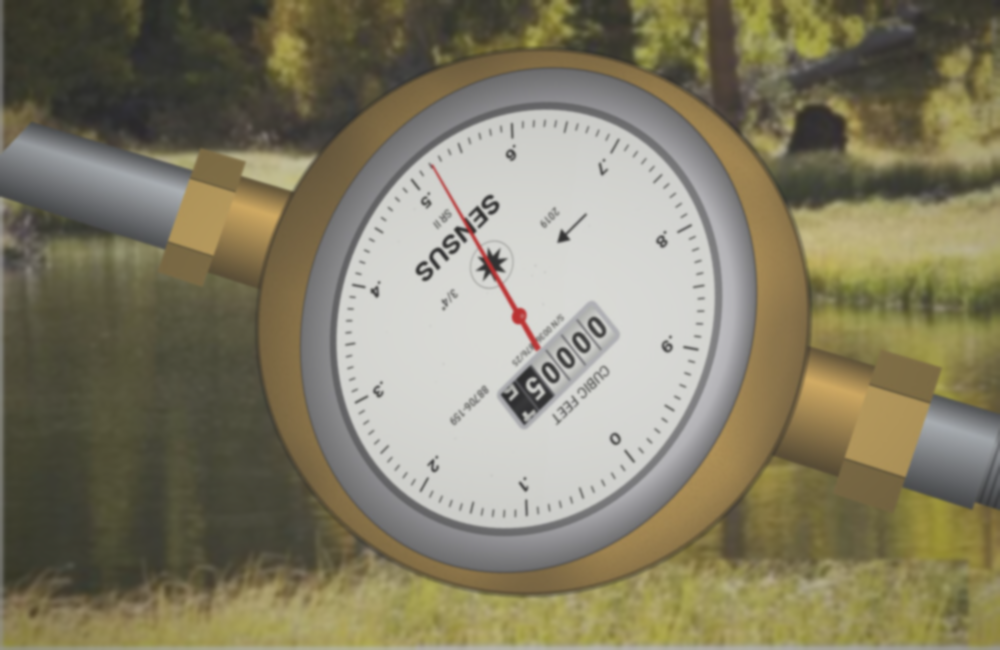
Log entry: 54.52ft³
